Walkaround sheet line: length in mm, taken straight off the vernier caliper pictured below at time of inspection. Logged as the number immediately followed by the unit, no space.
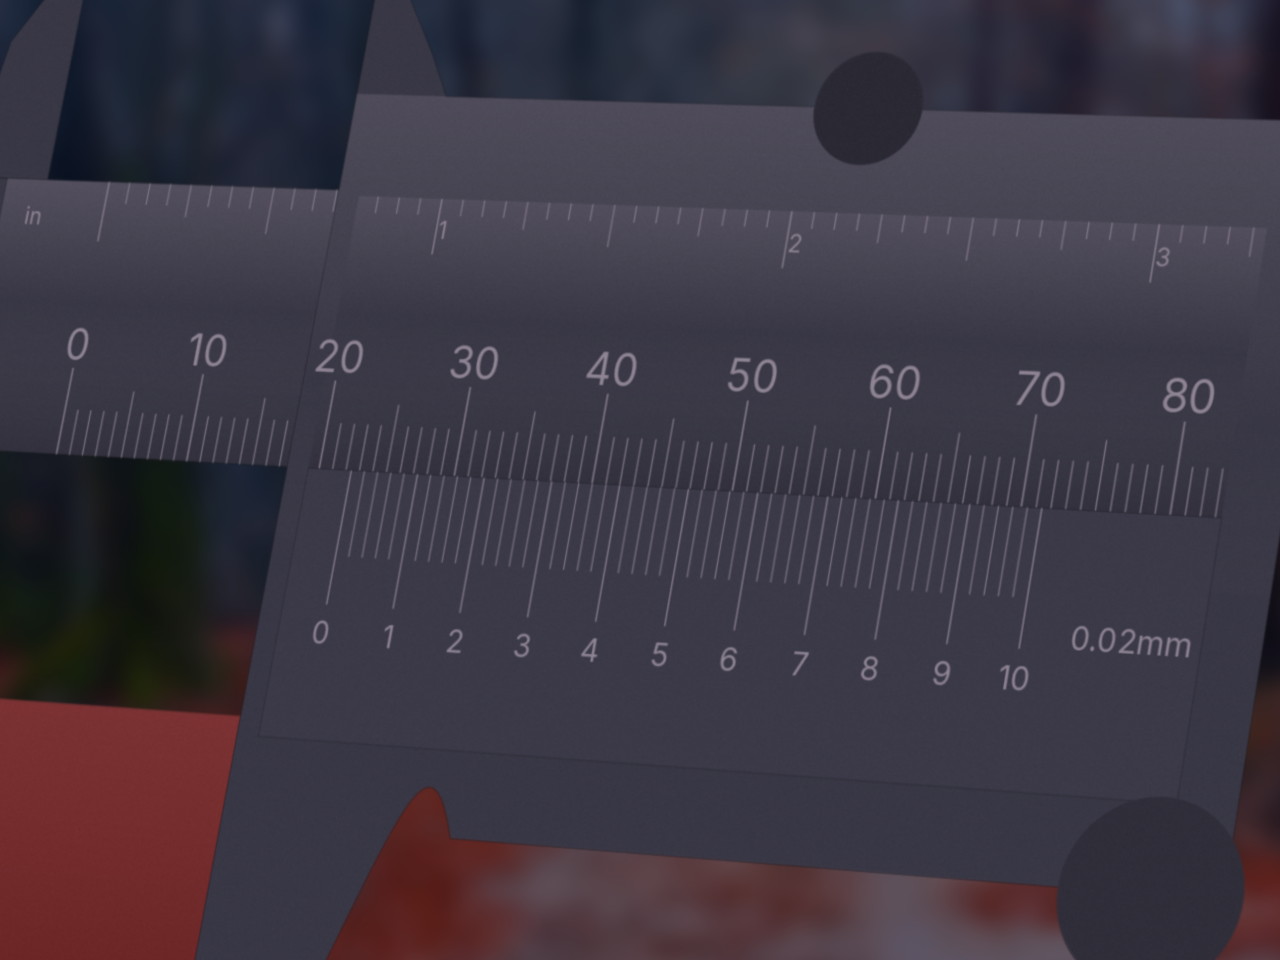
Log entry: 22.4mm
